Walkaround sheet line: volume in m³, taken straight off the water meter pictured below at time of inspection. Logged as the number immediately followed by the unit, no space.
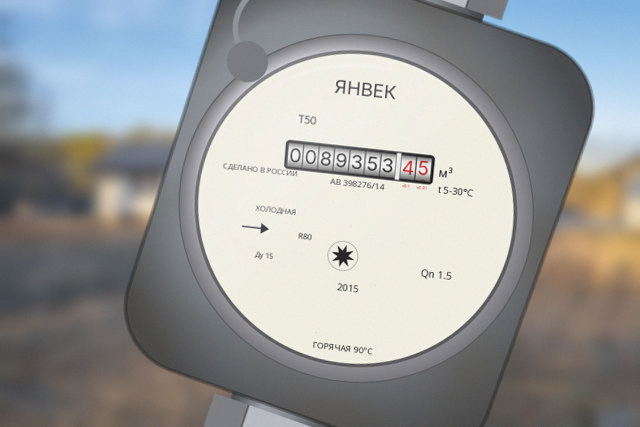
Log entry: 89353.45m³
